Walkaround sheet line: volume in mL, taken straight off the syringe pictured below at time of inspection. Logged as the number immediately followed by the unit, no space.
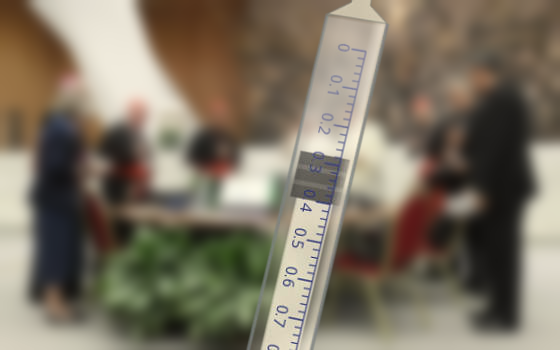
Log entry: 0.28mL
